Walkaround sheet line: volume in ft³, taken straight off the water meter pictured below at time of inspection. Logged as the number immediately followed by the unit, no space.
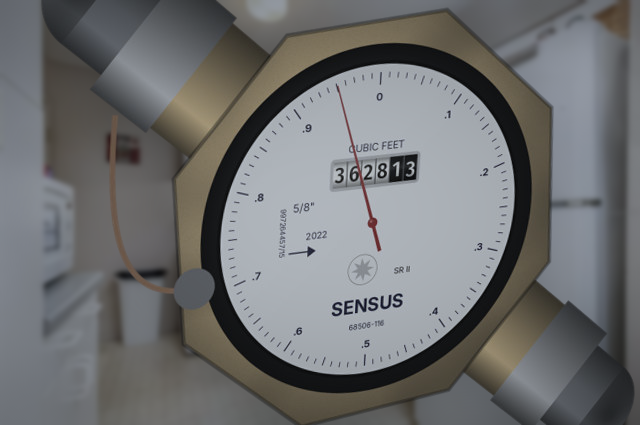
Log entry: 362812.95ft³
